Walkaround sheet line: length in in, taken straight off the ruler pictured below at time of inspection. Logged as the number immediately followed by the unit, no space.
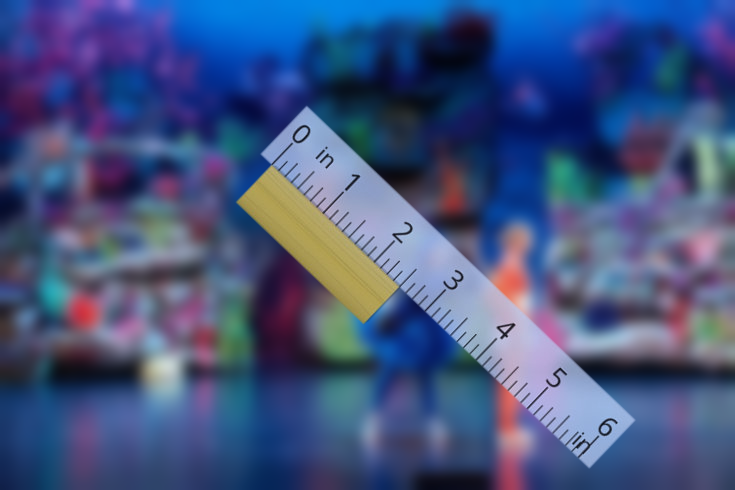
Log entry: 2.5in
